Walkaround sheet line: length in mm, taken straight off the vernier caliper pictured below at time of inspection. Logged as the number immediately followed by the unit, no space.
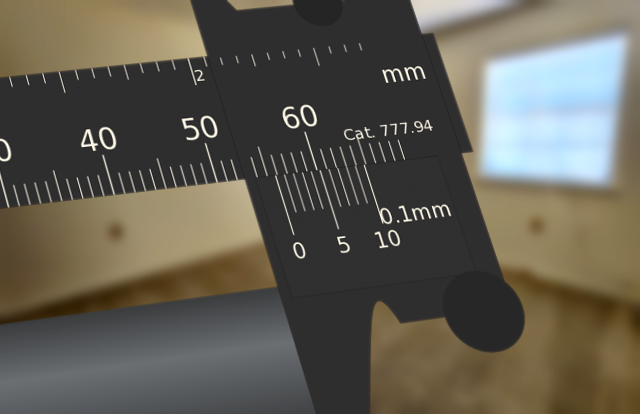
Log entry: 55.8mm
